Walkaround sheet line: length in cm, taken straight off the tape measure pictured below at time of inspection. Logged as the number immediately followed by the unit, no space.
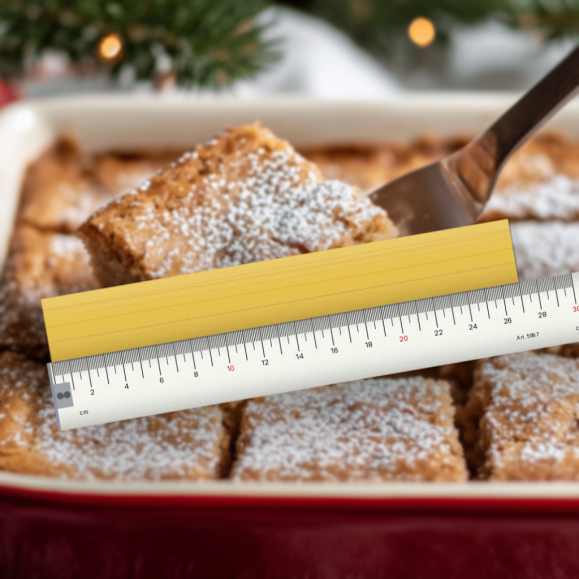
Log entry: 27cm
